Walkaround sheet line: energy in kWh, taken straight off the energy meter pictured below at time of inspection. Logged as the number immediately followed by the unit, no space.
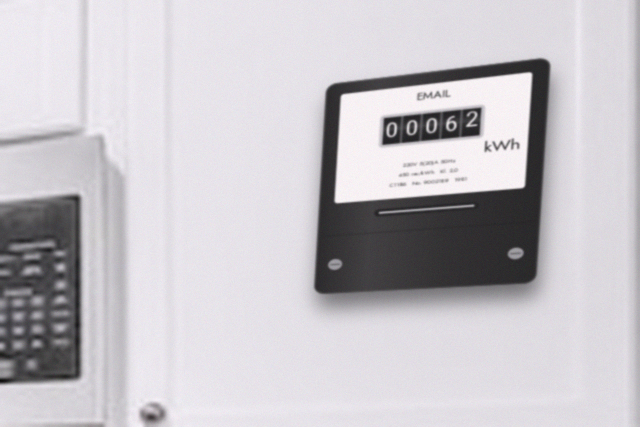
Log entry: 62kWh
